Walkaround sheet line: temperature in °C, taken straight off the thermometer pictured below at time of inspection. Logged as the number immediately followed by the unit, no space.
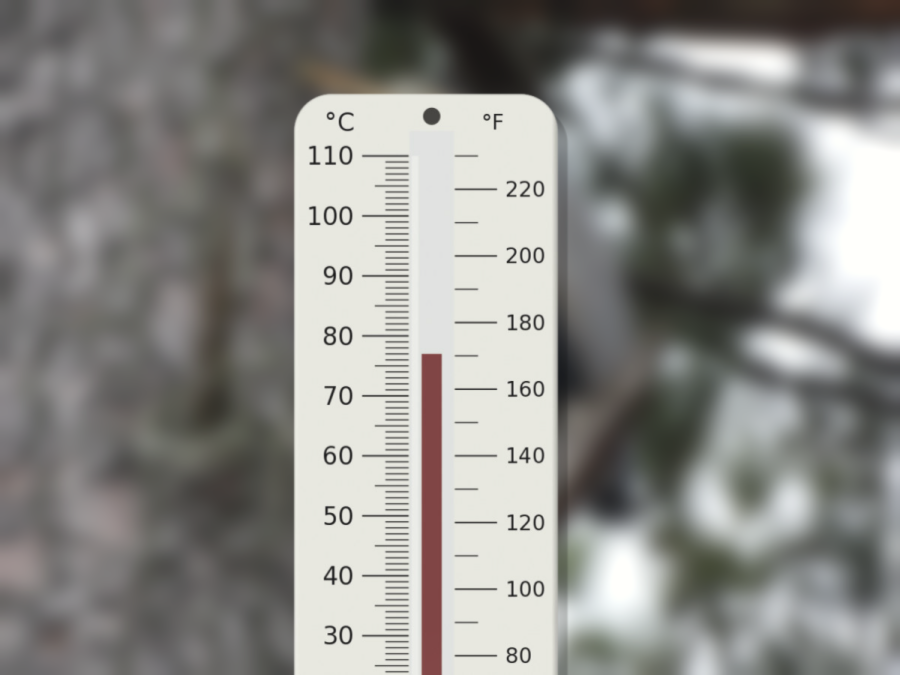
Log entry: 77°C
